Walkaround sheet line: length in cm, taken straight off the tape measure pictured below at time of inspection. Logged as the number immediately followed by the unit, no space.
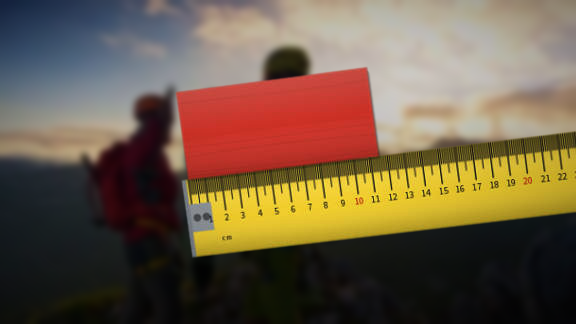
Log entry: 11.5cm
